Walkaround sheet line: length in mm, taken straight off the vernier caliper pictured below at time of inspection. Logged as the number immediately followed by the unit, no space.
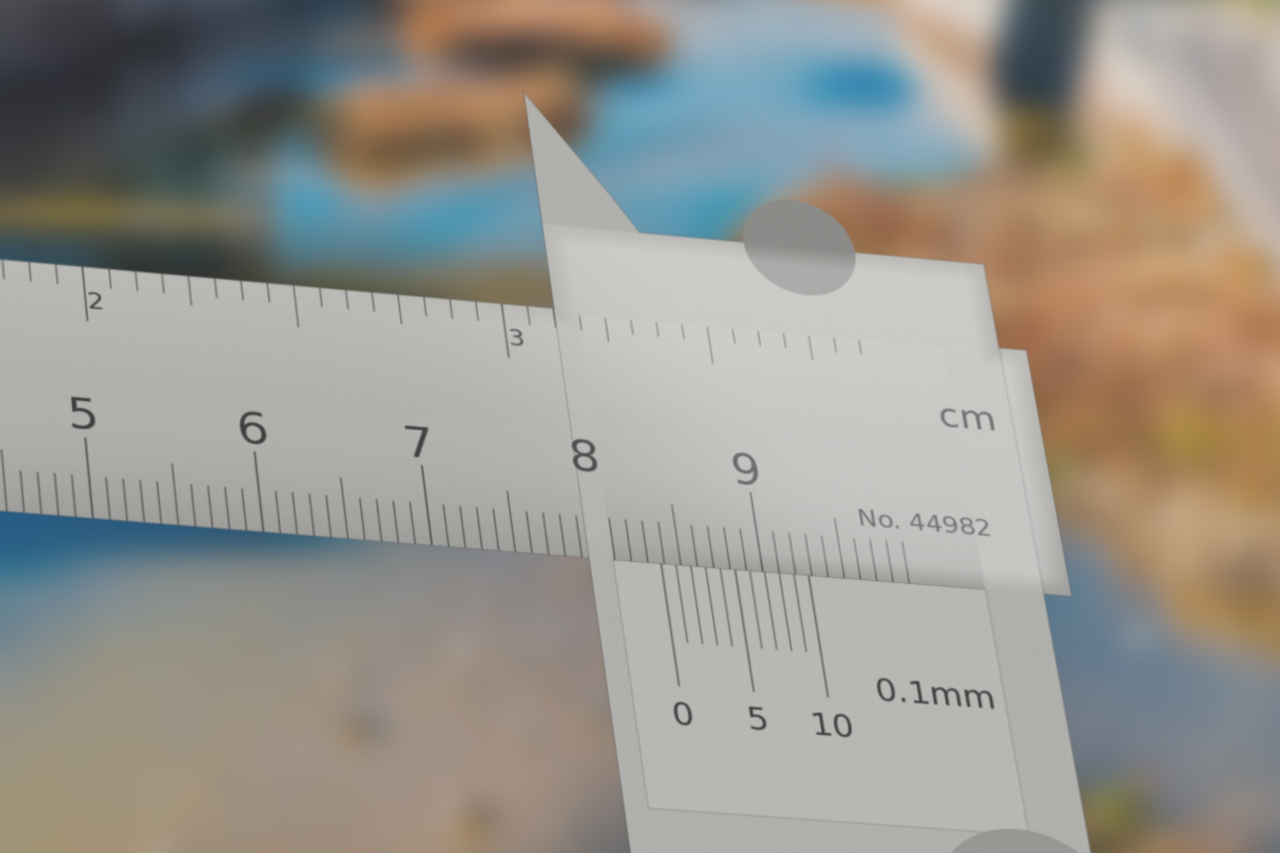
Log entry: 83.8mm
